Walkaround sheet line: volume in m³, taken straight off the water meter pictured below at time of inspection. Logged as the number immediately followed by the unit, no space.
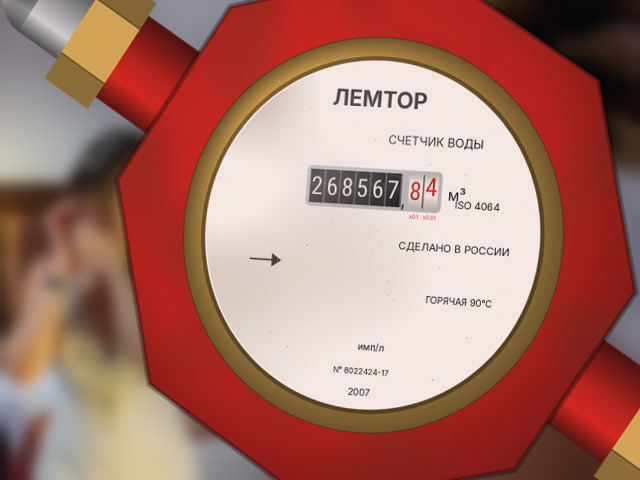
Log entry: 268567.84m³
